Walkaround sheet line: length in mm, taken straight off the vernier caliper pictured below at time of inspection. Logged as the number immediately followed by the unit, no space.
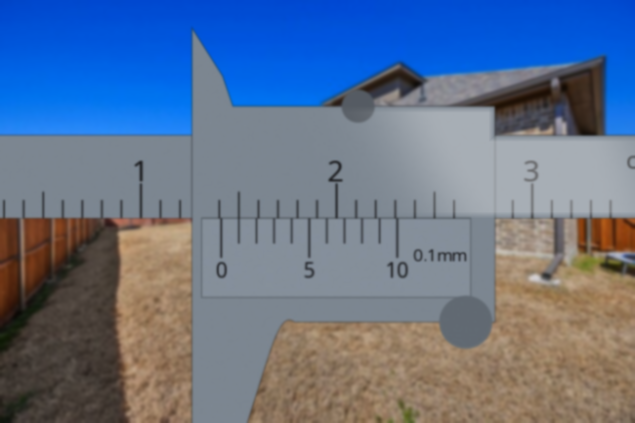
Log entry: 14.1mm
